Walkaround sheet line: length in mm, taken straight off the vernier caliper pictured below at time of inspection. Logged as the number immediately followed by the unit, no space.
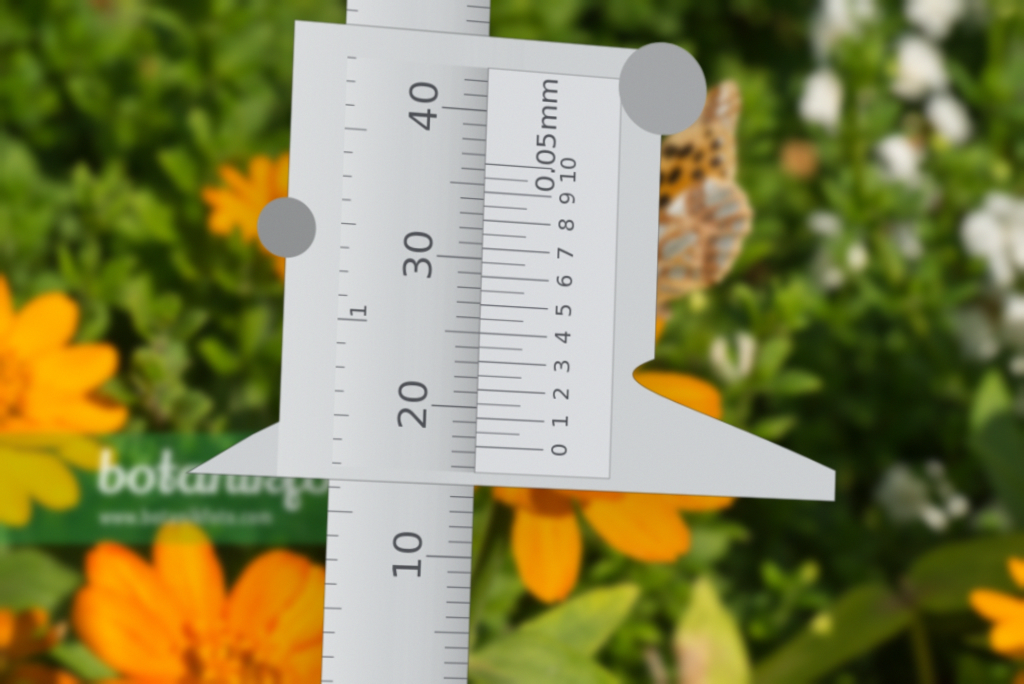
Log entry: 17.4mm
